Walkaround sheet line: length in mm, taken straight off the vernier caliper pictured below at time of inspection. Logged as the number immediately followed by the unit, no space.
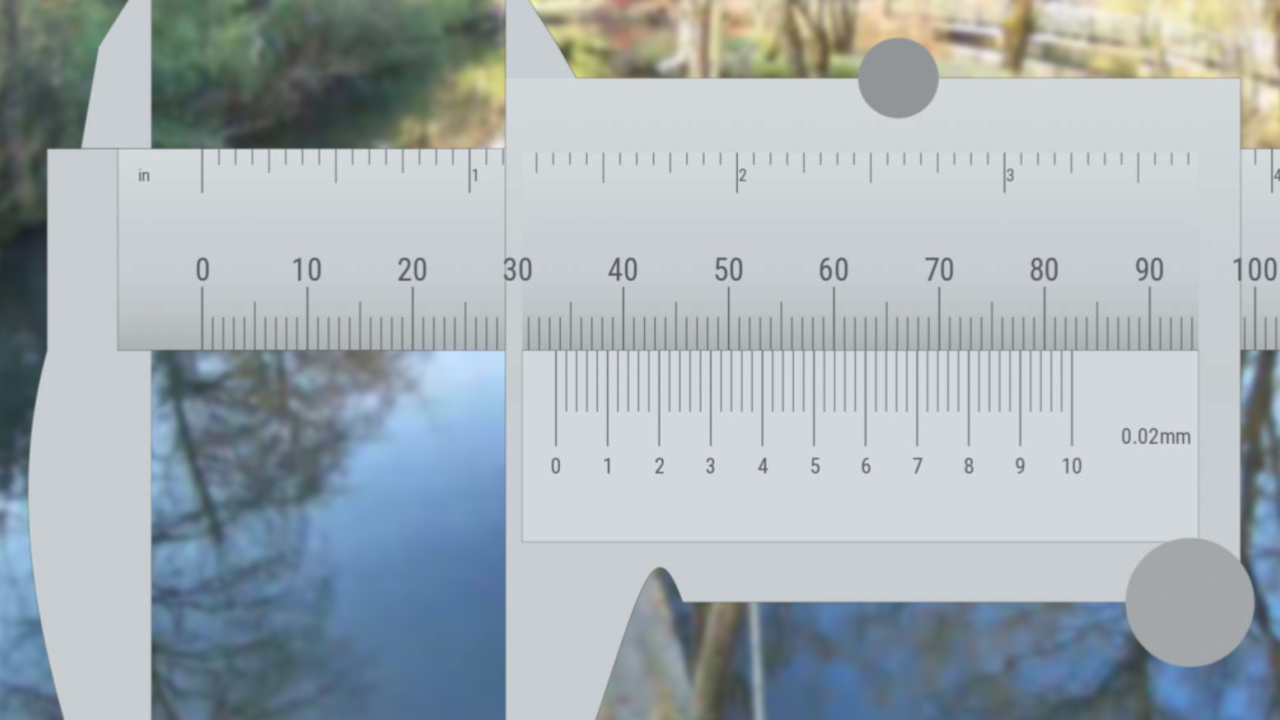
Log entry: 33.6mm
